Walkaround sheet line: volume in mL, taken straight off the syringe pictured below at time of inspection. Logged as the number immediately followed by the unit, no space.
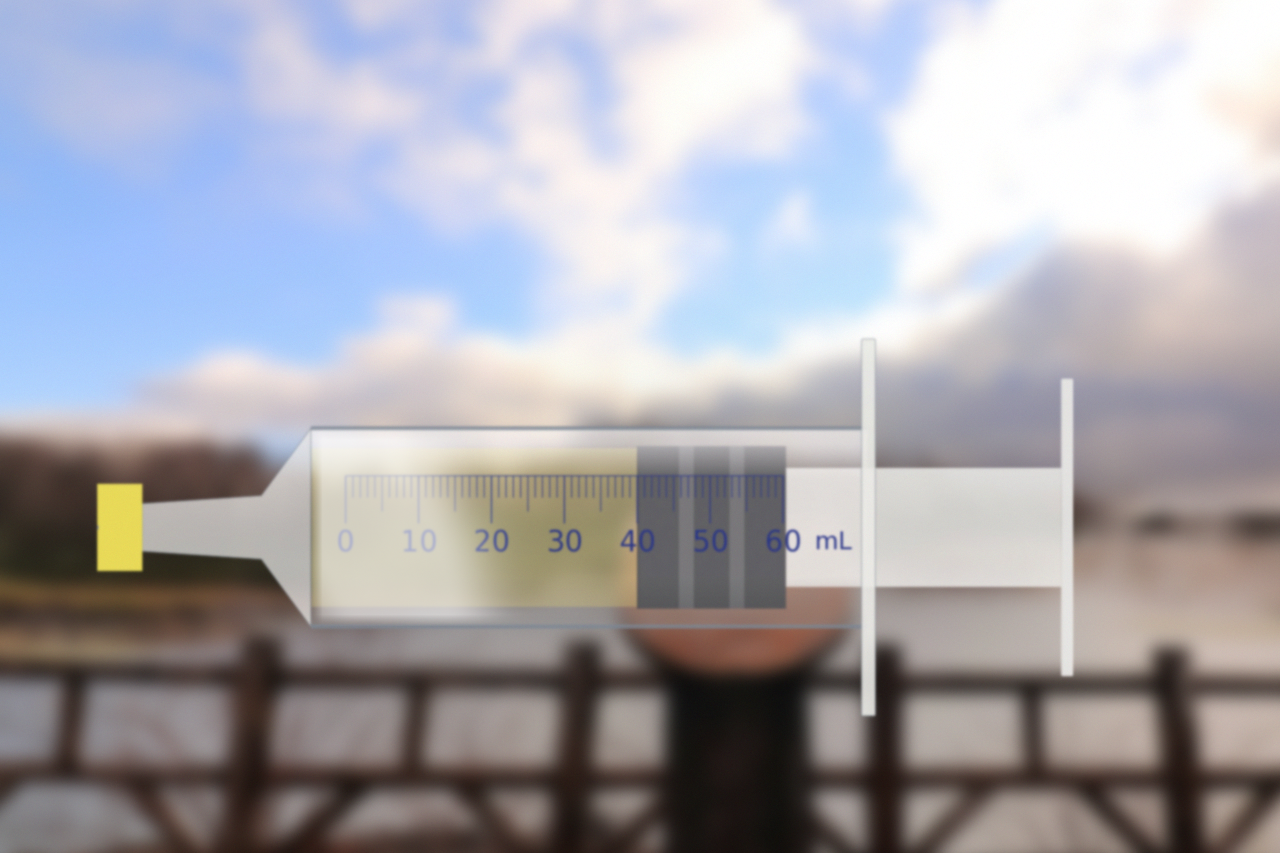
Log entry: 40mL
